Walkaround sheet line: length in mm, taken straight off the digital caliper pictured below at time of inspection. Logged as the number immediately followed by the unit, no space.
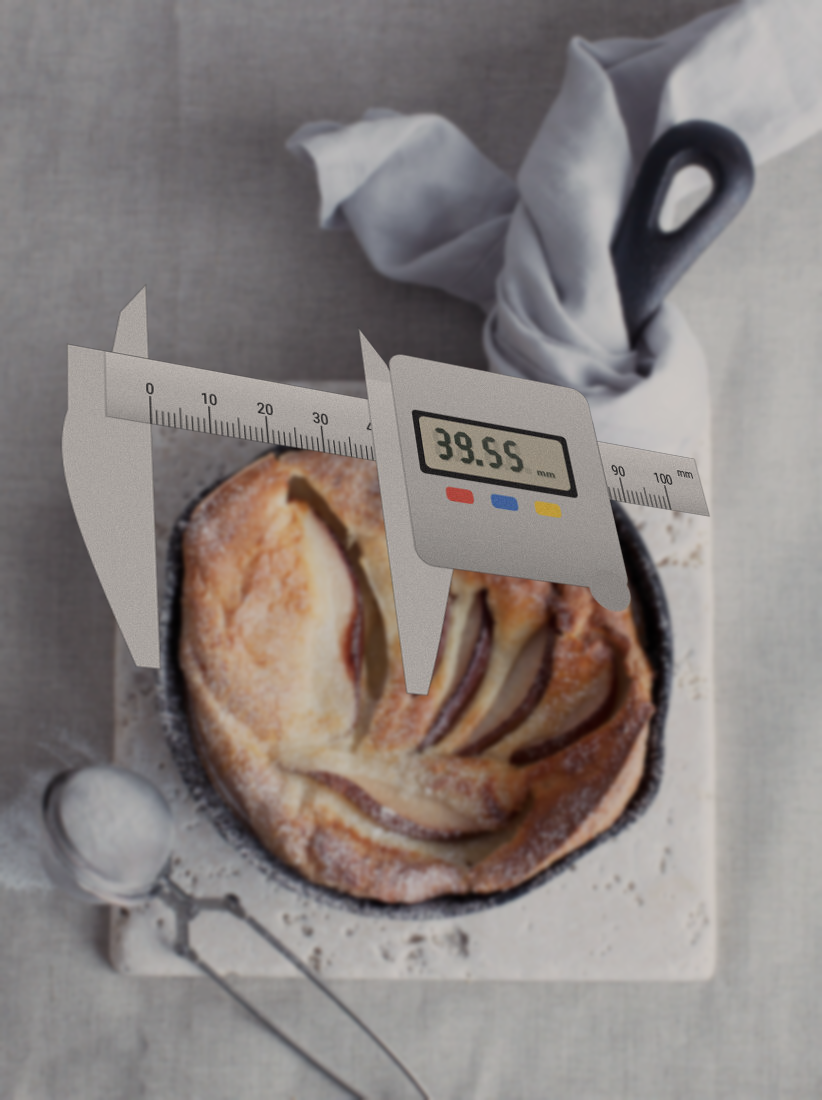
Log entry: 39.55mm
